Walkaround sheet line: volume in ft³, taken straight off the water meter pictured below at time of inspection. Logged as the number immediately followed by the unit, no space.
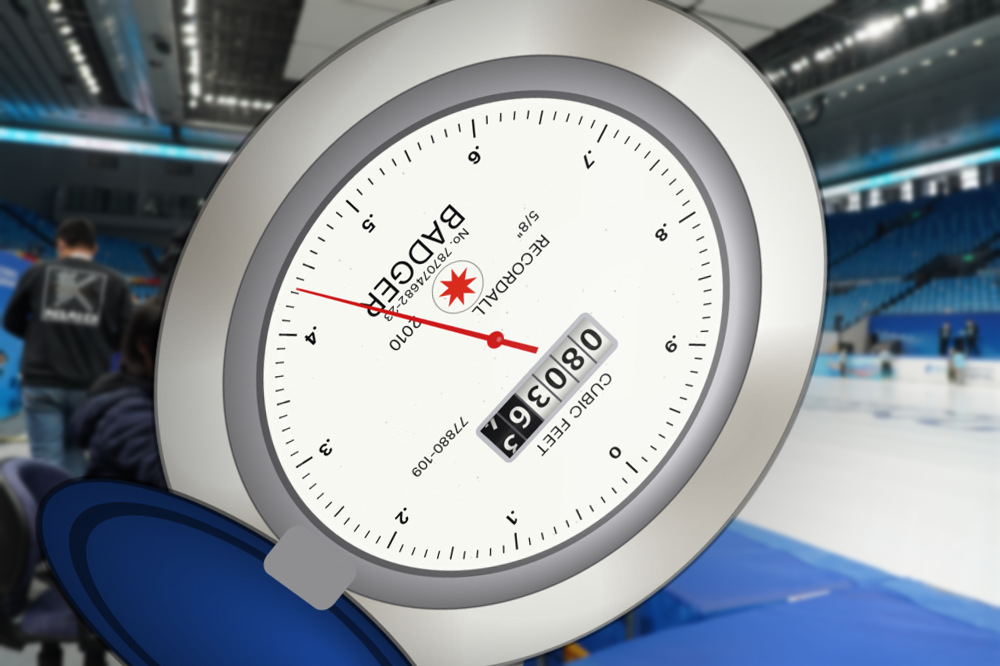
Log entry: 80363.43ft³
